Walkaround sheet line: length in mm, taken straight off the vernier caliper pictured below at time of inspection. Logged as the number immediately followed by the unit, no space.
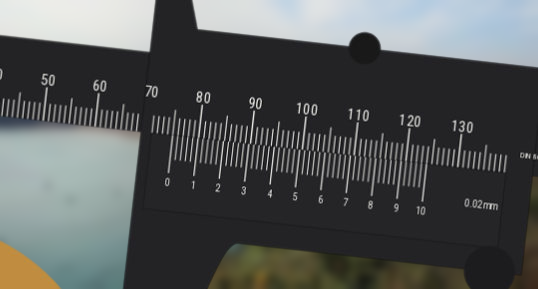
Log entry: 75.0mm
